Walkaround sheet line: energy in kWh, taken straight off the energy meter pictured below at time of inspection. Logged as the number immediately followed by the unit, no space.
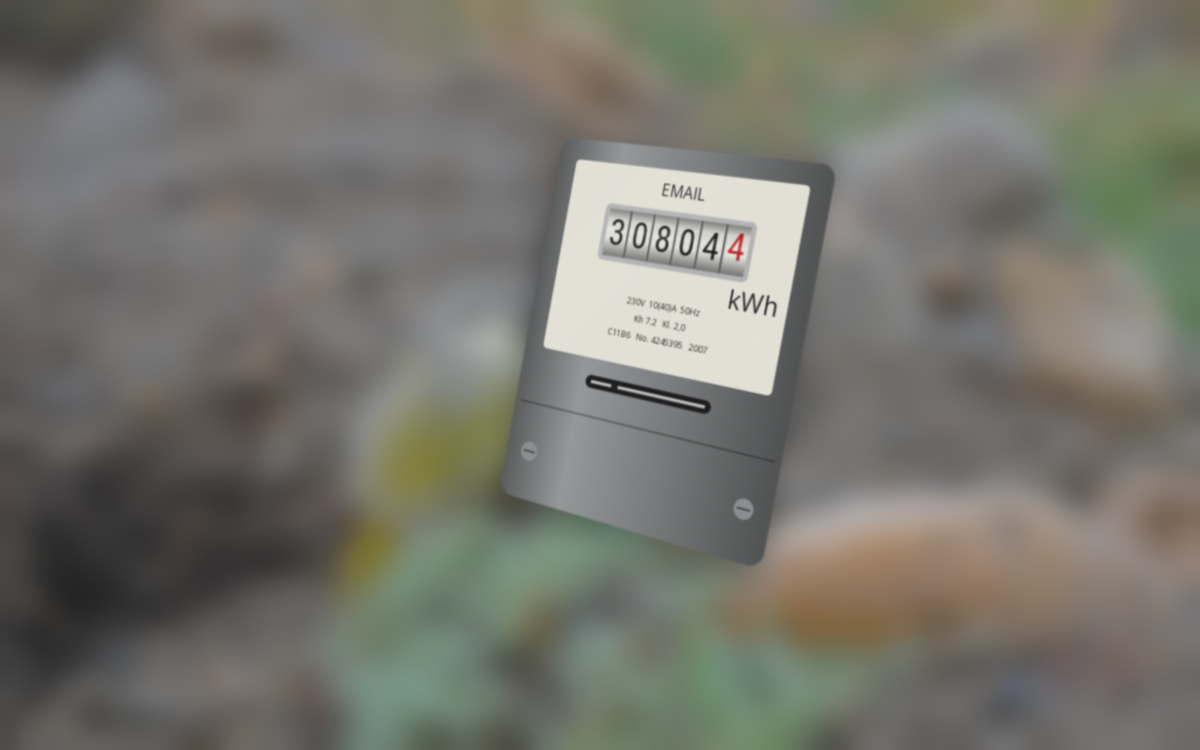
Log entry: 30804.4kWh
